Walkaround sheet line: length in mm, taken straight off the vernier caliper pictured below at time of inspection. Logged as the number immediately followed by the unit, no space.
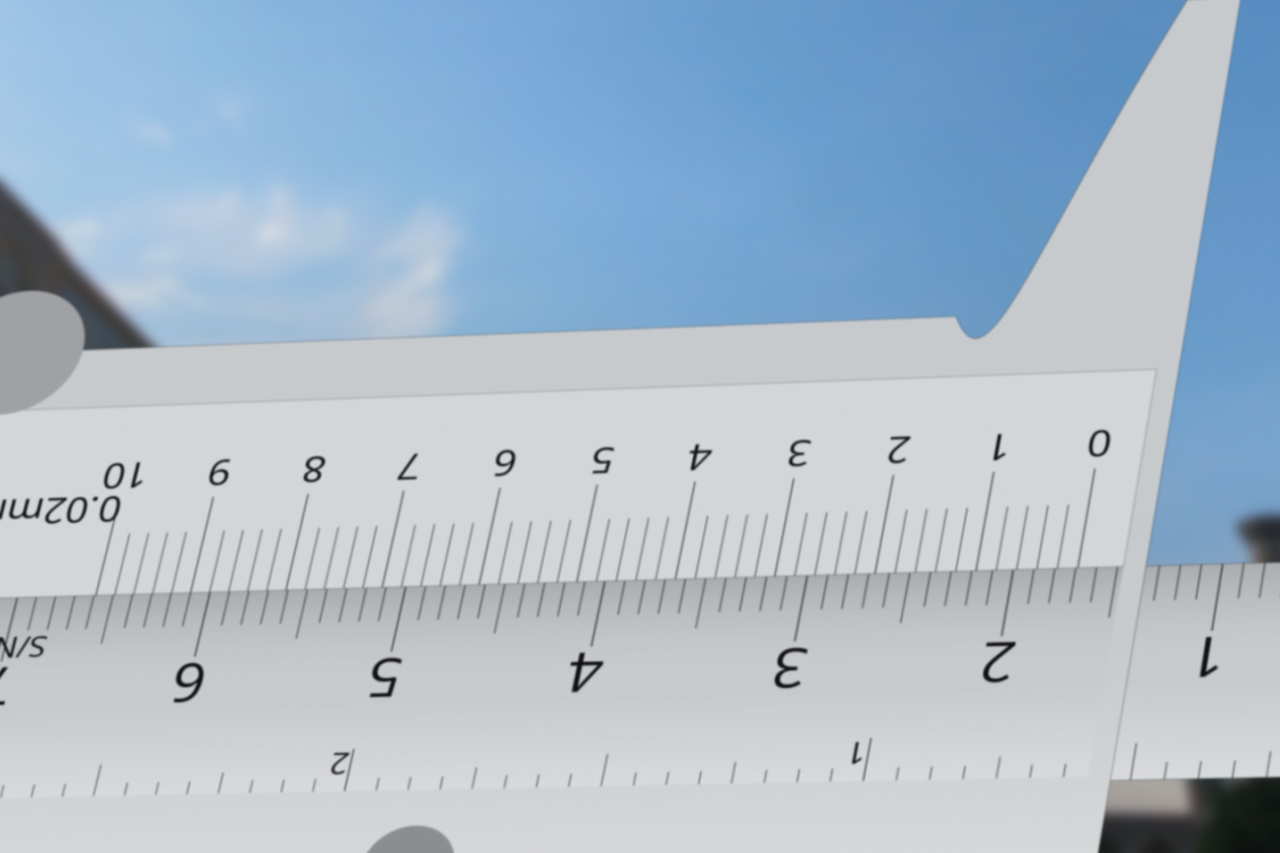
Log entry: 16.9mm
